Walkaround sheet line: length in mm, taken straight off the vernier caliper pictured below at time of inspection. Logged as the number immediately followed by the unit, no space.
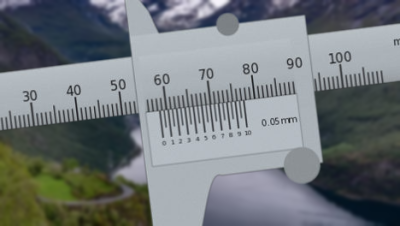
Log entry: 58.5mm
